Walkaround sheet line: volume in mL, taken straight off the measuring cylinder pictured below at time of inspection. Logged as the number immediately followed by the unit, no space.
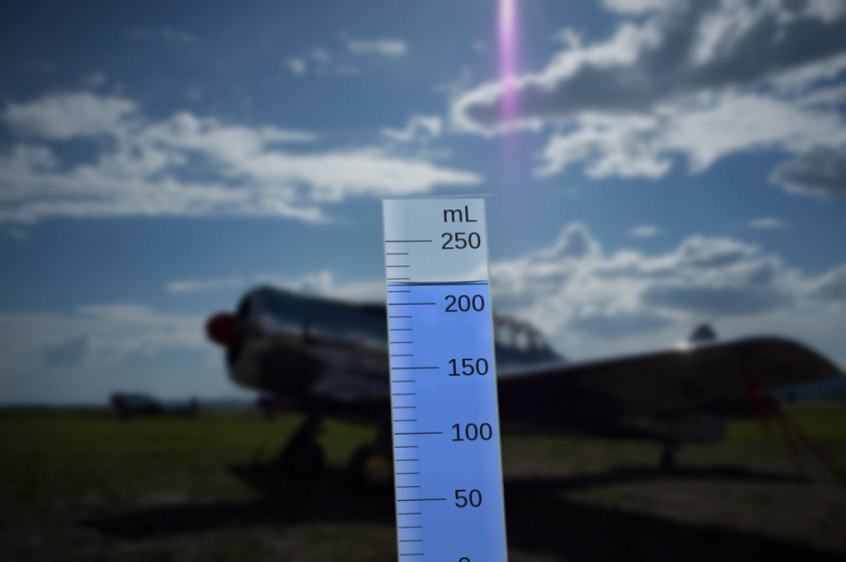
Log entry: 215mL
